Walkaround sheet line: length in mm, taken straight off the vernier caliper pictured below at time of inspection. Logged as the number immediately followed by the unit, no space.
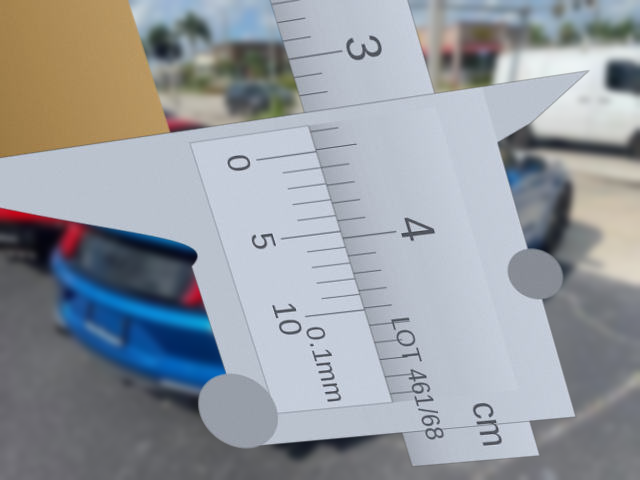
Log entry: 35.1mm
